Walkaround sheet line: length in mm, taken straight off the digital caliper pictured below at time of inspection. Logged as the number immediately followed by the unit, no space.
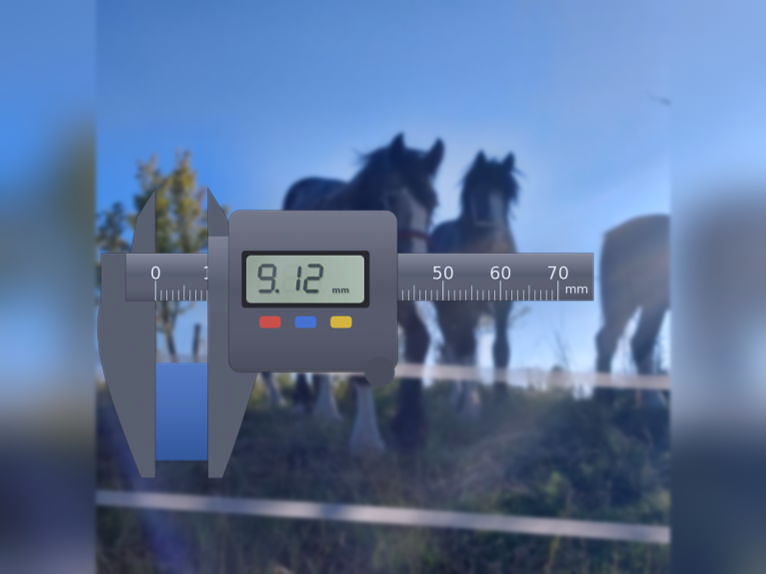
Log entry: 9.12mm
